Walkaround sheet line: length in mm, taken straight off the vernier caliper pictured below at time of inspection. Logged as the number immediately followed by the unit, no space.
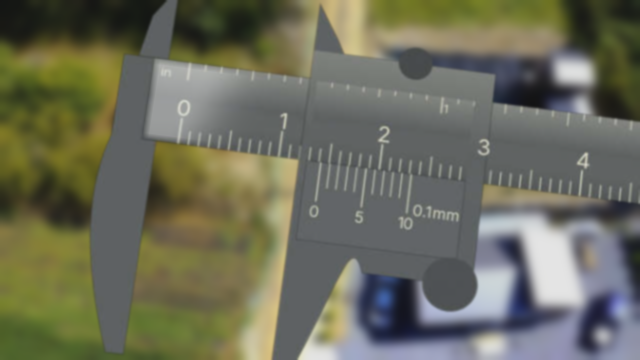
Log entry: 14.2mm
